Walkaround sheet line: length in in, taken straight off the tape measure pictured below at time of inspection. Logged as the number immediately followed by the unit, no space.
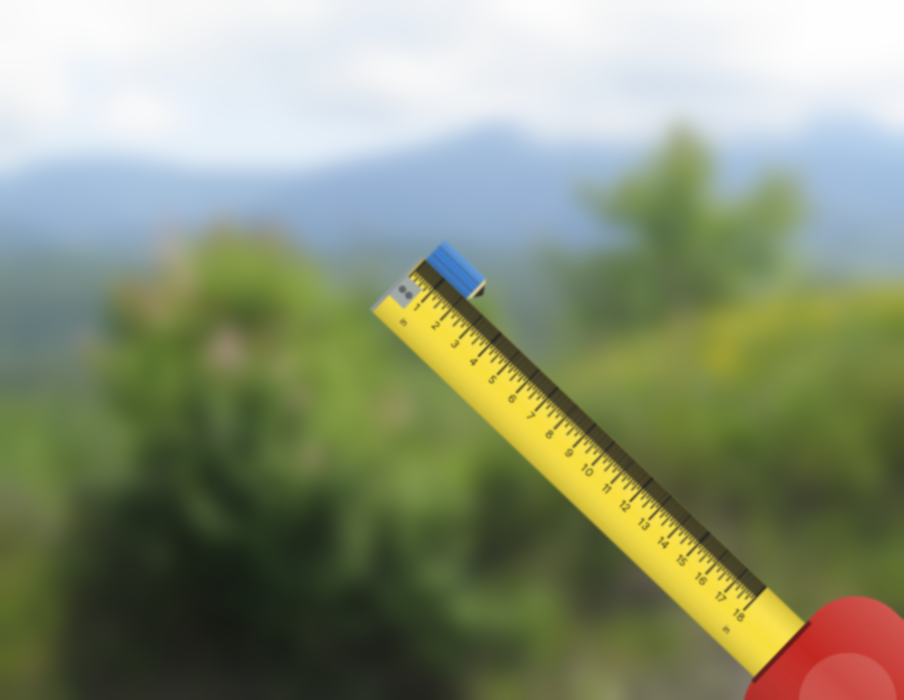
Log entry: 2.5in
